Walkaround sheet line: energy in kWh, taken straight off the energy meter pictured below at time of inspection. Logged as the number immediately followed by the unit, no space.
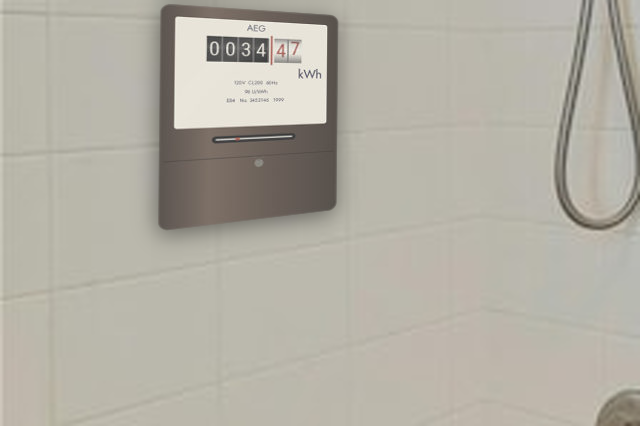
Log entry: 34.47kWh
